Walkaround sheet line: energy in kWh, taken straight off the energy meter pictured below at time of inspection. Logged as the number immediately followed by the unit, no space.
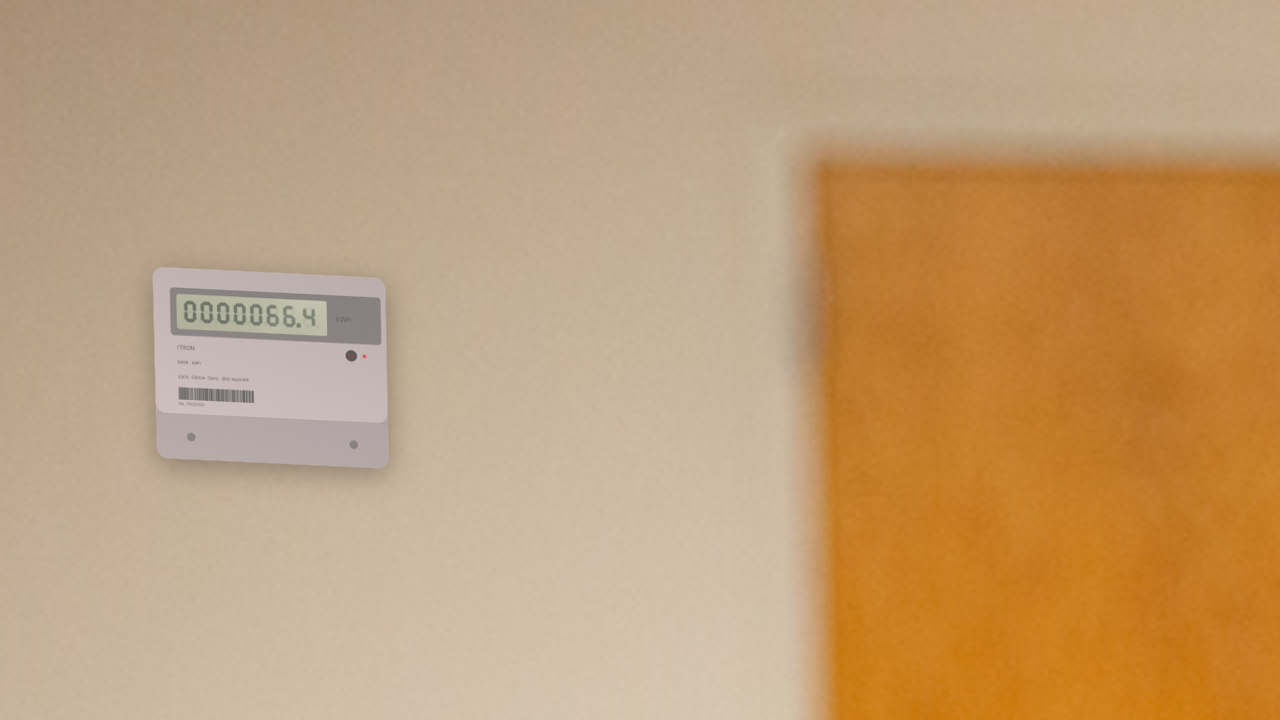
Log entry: 66.4kWh
